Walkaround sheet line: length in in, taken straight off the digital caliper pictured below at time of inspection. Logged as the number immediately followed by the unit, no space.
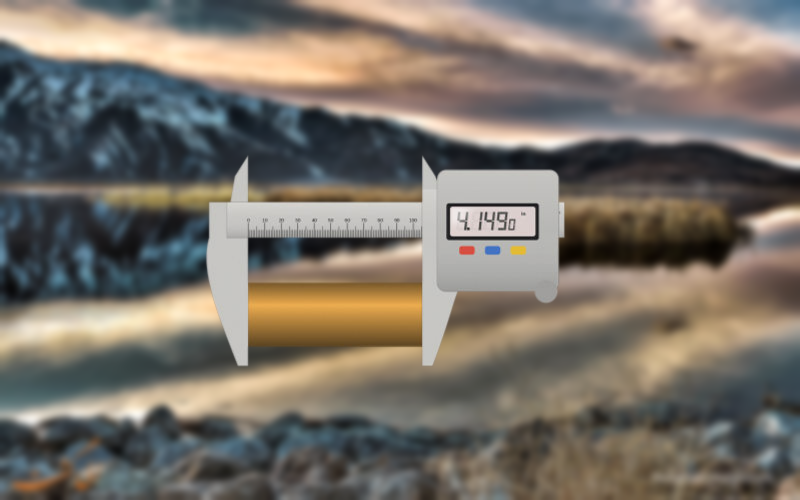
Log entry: 4.1490in
